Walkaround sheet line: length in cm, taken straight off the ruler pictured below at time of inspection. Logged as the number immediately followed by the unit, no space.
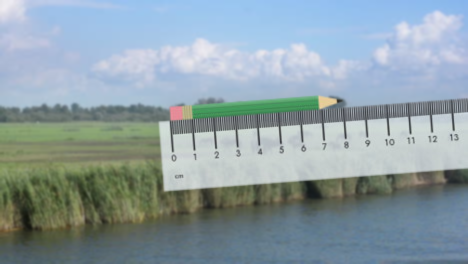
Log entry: 8cm
